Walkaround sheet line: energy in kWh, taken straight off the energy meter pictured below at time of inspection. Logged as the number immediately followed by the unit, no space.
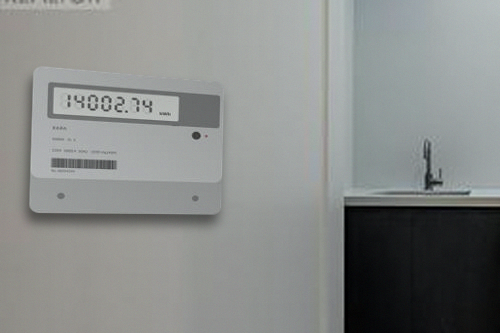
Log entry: 14002.74kWh
